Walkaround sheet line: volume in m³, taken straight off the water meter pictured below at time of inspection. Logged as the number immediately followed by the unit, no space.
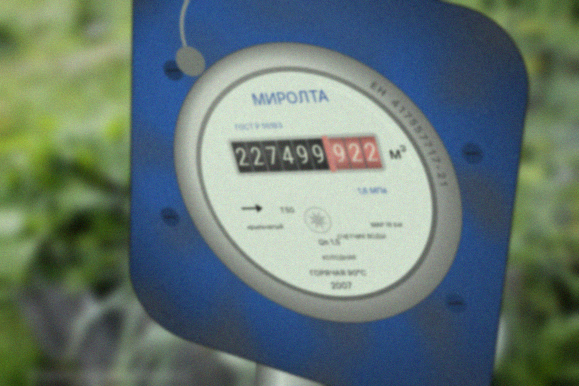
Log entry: 227499.922m³
